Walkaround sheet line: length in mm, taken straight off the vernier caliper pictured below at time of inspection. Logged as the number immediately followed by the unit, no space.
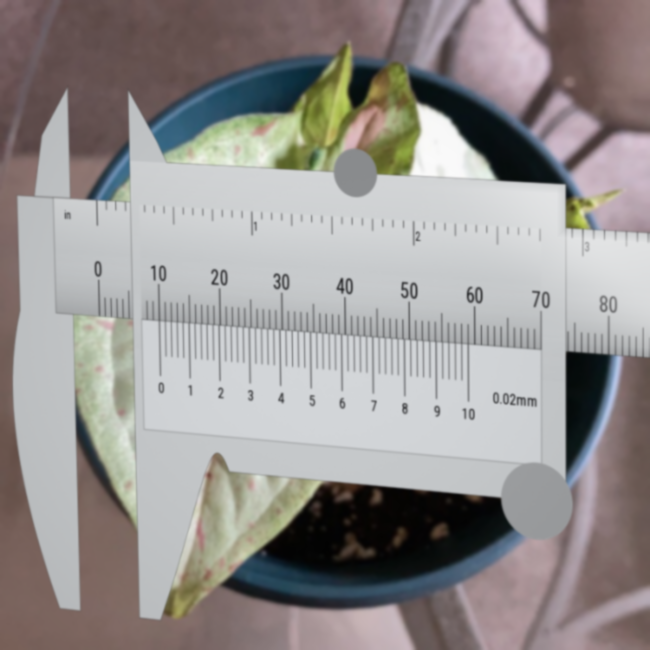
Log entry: 10.0mm
